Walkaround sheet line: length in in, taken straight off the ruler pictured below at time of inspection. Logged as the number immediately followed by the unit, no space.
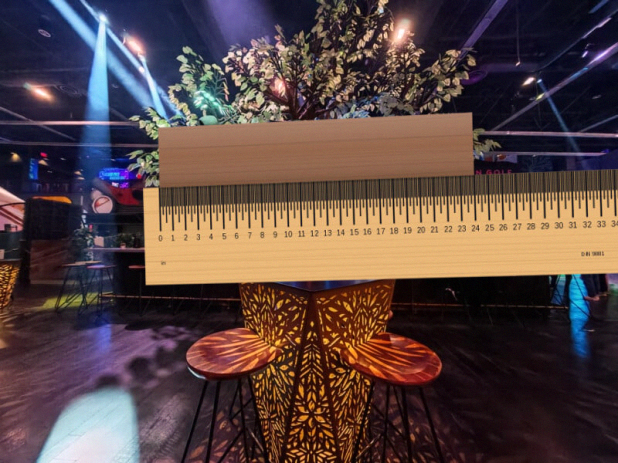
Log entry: 24in
